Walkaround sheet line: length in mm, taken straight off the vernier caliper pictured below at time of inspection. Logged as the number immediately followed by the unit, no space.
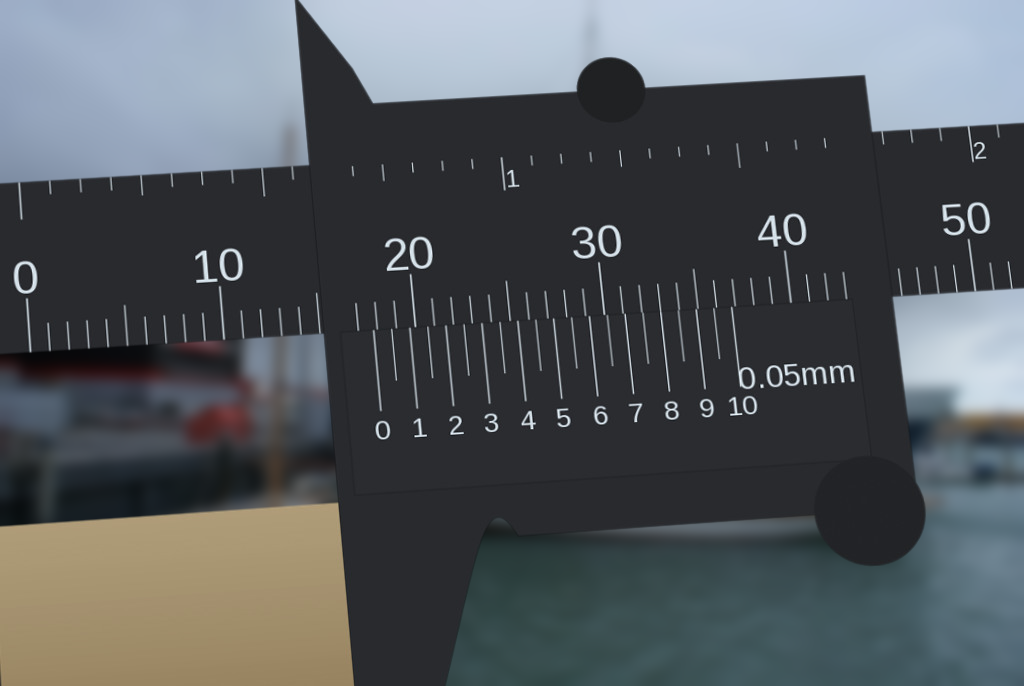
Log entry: 17.8mm
